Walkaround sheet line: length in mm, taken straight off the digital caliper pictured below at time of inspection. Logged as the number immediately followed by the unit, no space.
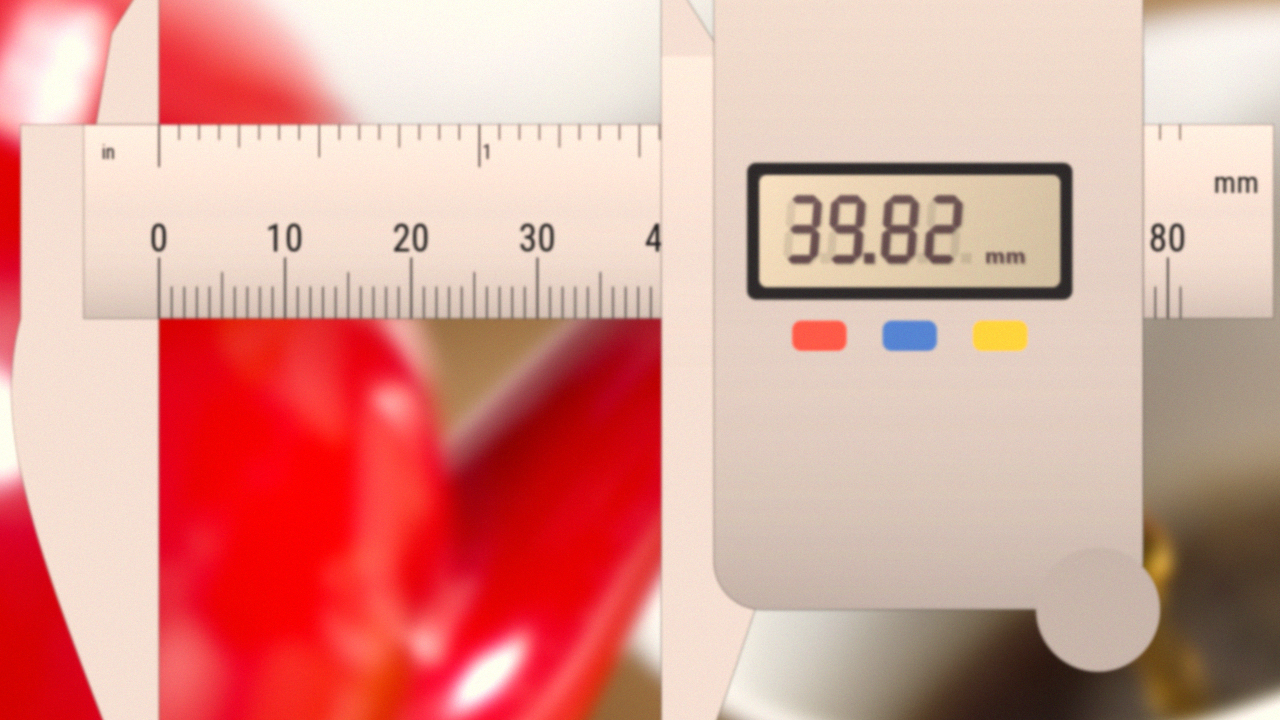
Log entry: 39.82mm
